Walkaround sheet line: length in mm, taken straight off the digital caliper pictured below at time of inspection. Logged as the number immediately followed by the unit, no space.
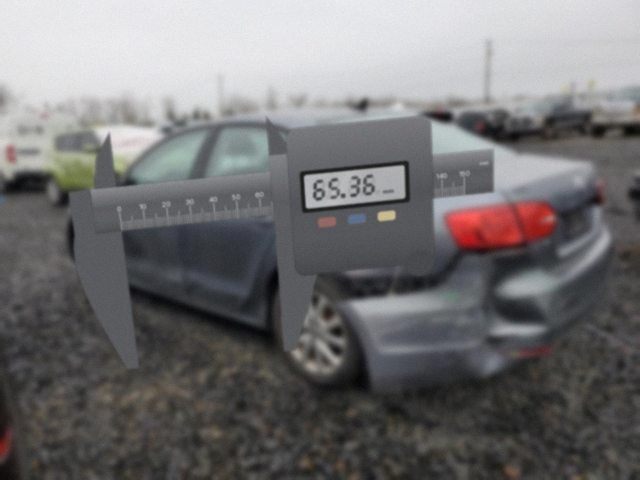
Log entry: 65.36mm
